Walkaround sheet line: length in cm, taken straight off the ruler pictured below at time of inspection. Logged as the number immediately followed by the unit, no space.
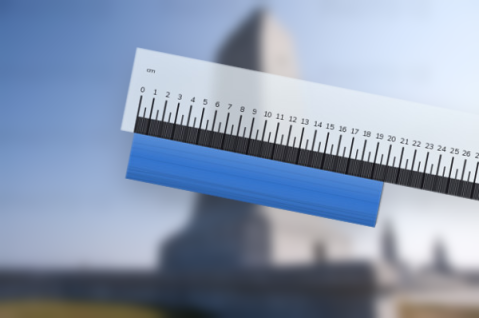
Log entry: 20cm
